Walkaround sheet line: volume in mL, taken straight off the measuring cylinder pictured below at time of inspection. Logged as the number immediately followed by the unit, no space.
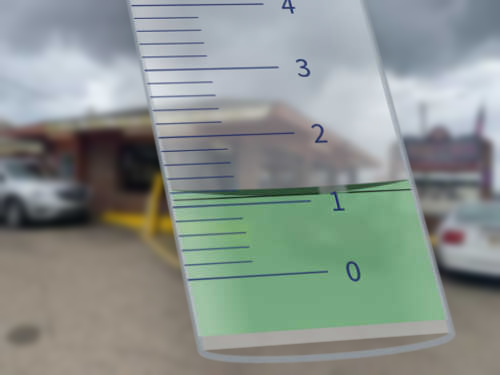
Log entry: 1.1mL
